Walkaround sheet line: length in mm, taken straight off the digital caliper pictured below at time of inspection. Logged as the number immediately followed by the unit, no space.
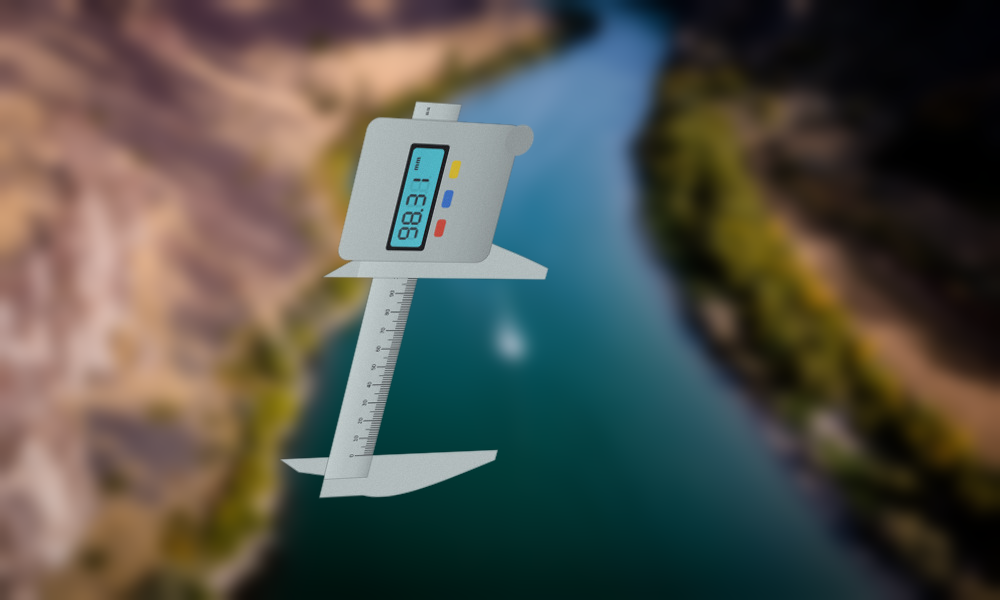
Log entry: 98.31mm
